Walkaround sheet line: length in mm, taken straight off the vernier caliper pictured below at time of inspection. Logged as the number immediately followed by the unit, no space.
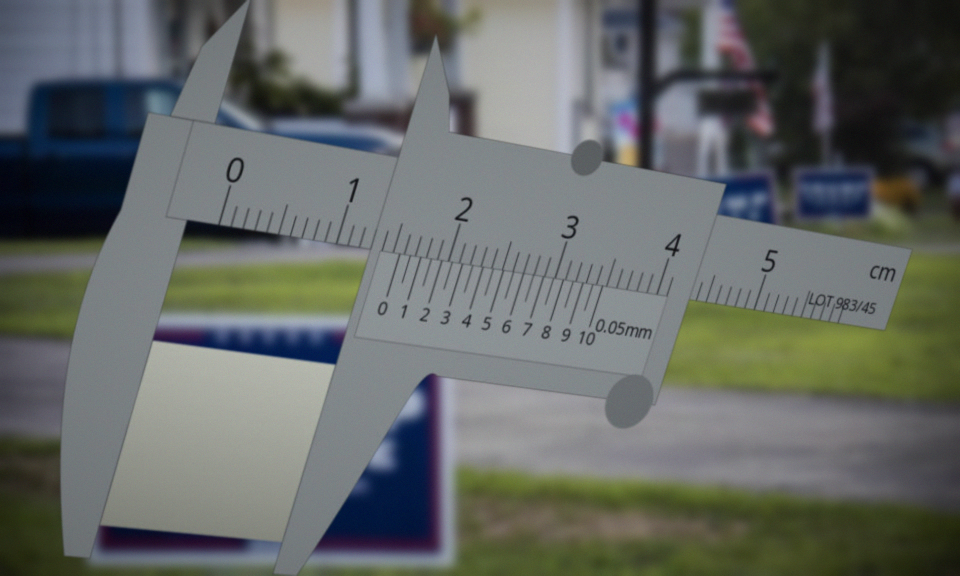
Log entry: 15.6mm
